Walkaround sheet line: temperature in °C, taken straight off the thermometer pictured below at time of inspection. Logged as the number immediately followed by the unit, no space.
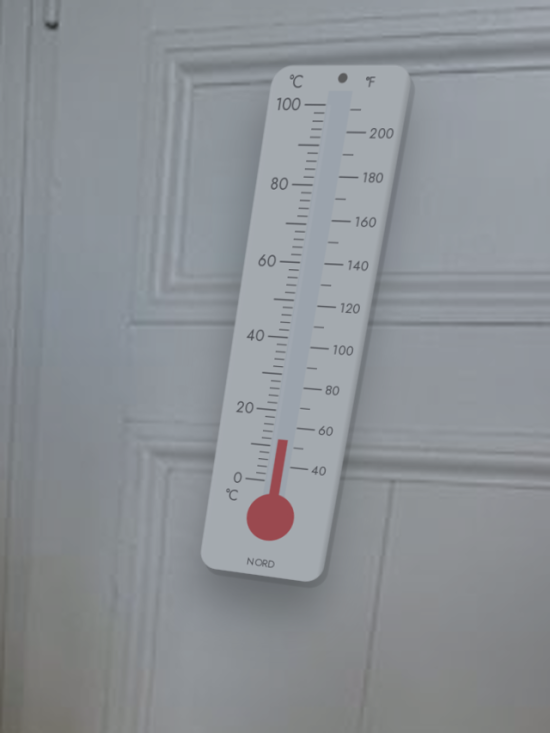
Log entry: 12°C
